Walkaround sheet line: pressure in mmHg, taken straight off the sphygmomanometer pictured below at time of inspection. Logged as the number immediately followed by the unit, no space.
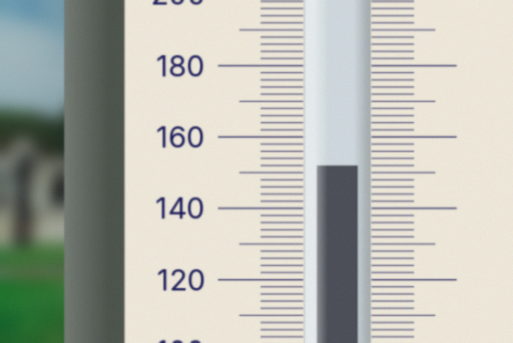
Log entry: 152mmHg
